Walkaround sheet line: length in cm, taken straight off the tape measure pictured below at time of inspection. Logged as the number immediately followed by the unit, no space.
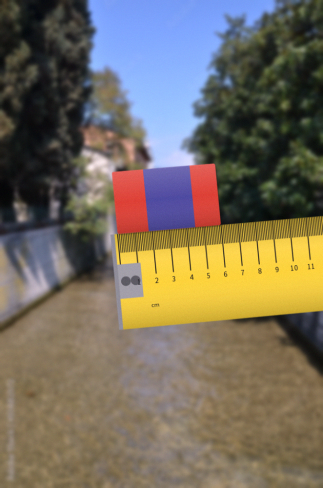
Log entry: 6cm
